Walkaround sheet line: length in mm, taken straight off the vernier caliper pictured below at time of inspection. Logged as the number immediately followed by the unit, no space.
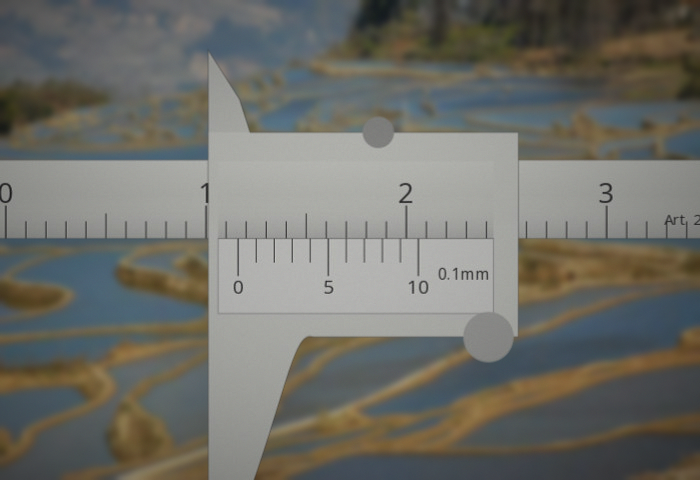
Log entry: 11.6mm
